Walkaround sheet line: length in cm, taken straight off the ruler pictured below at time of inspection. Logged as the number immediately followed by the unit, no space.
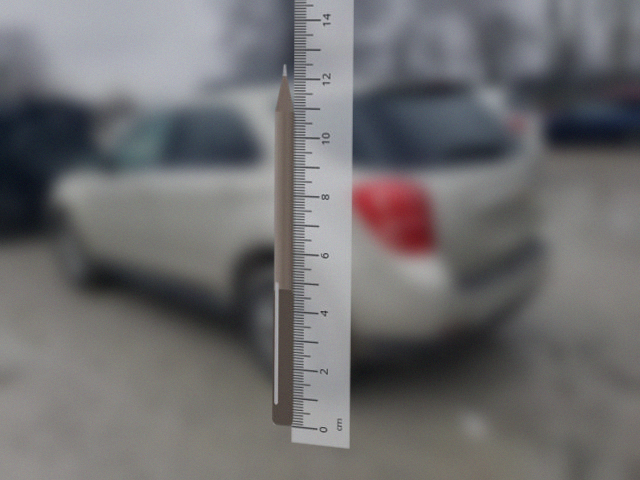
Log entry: 12.5cm
